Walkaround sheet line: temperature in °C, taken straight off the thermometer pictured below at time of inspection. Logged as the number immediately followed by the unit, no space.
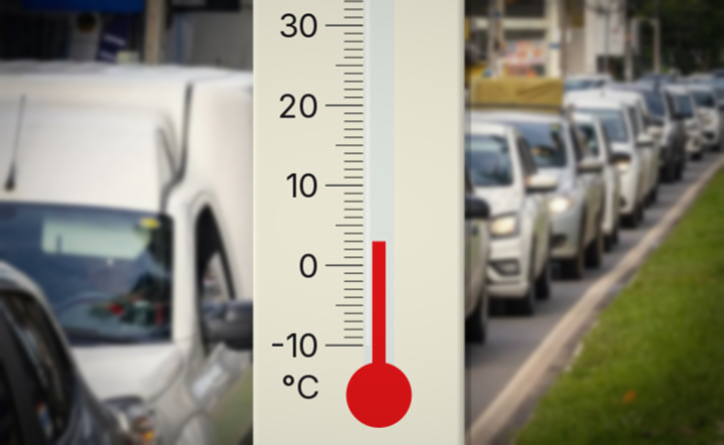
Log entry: 3°C
